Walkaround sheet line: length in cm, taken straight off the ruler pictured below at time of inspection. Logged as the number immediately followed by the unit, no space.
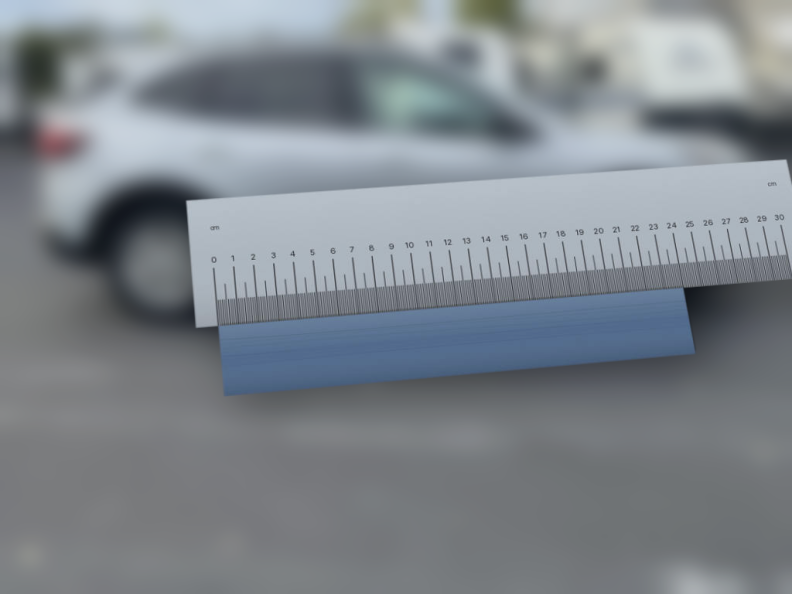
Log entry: 24cm
